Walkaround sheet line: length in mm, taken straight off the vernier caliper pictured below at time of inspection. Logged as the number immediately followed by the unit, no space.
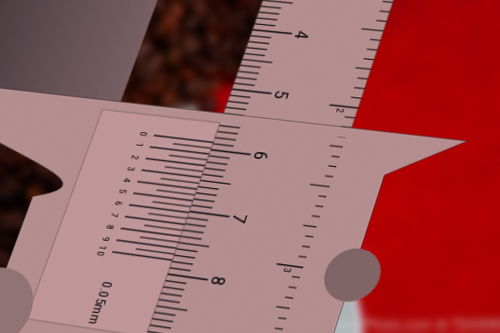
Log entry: 58.8mm
